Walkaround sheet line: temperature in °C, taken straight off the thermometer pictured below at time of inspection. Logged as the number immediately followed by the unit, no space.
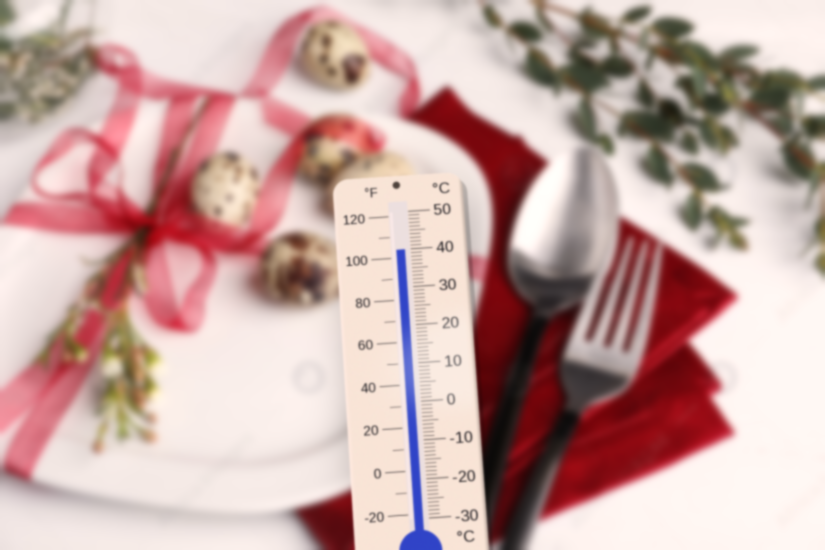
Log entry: 40°C
